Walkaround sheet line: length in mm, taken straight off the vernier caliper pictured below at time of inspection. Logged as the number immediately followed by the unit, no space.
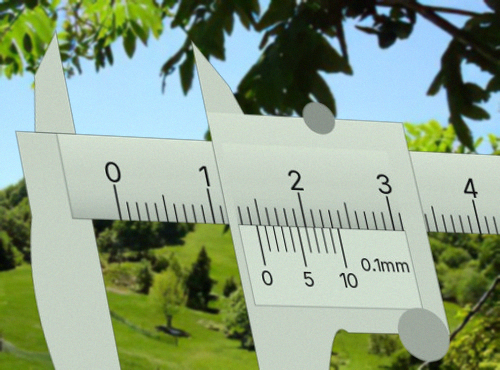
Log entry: 14.6mm
